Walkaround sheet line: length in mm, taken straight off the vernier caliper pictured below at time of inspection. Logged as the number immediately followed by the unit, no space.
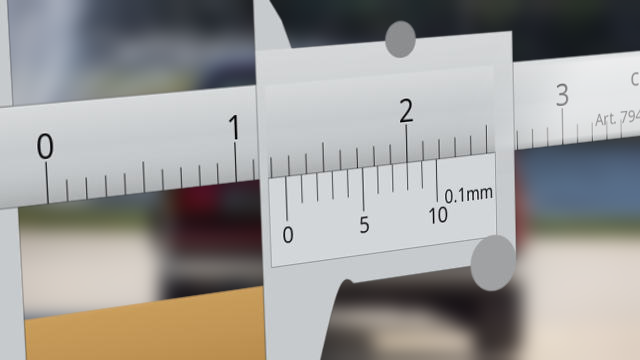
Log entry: 12.8mm
